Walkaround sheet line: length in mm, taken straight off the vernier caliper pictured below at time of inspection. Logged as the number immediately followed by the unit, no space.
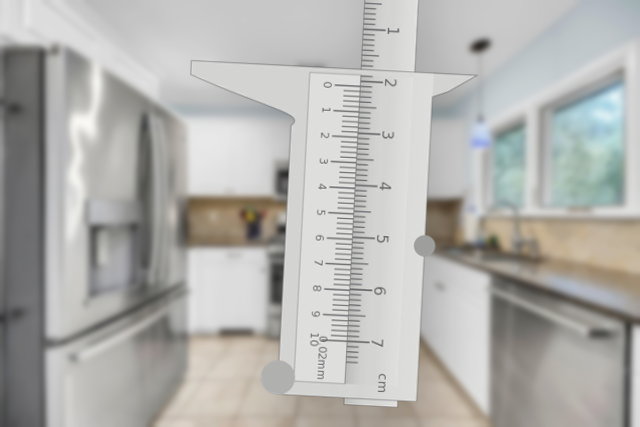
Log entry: 21.0mm
